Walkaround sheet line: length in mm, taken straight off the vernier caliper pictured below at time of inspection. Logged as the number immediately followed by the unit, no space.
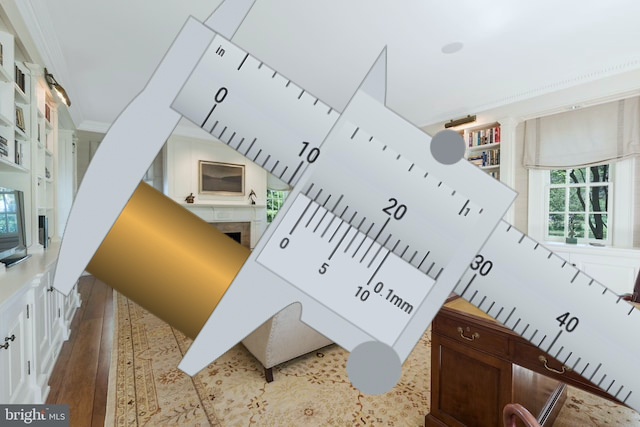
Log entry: 12.8mm
